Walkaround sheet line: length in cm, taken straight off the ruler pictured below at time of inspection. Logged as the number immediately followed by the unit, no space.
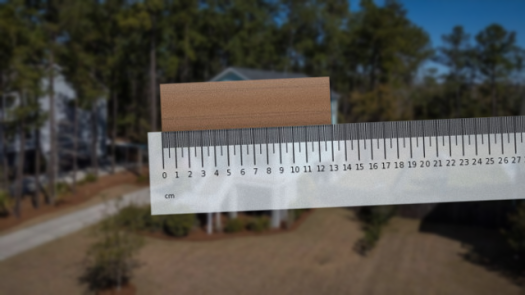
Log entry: 13cm
